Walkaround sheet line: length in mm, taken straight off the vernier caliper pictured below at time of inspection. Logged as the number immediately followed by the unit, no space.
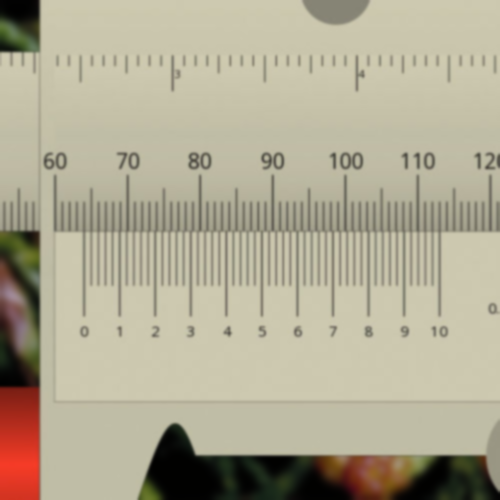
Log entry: 64.0mm
